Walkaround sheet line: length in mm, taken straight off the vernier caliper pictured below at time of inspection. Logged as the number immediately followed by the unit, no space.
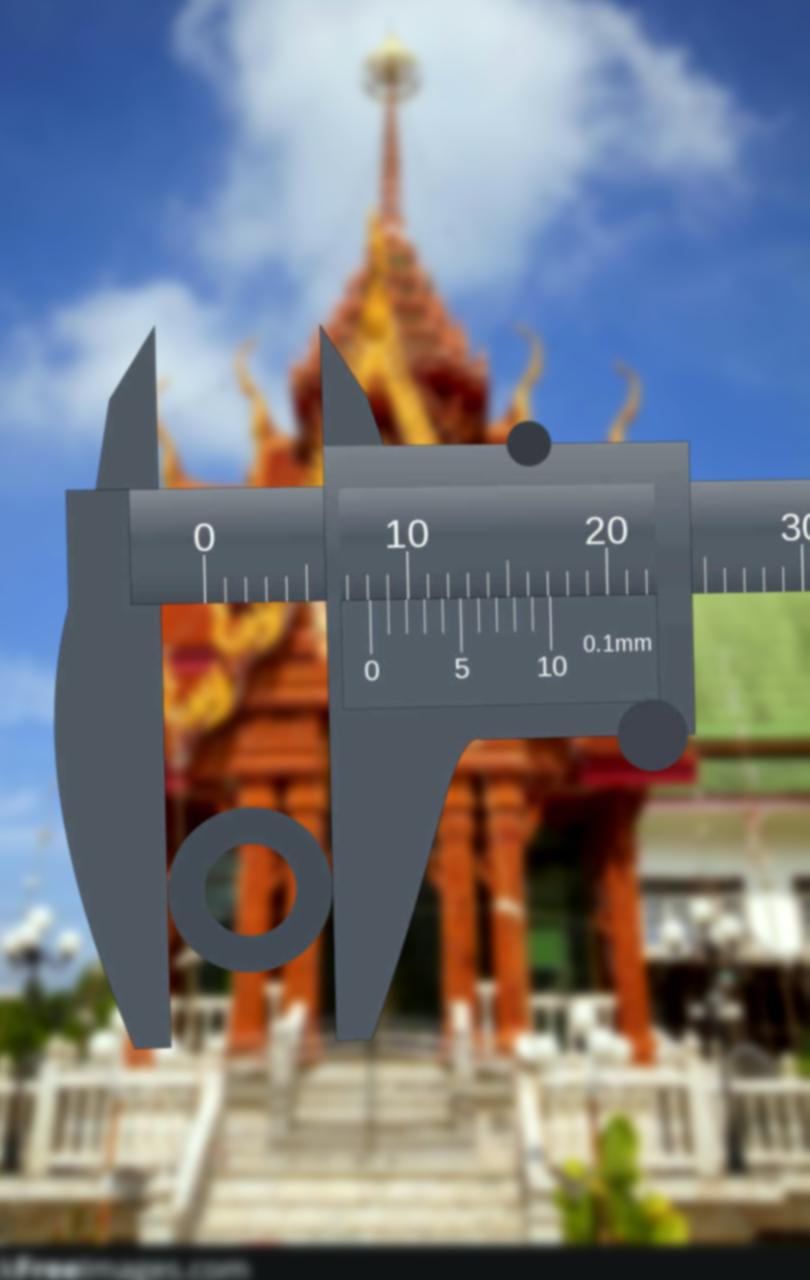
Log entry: 8.1mm
